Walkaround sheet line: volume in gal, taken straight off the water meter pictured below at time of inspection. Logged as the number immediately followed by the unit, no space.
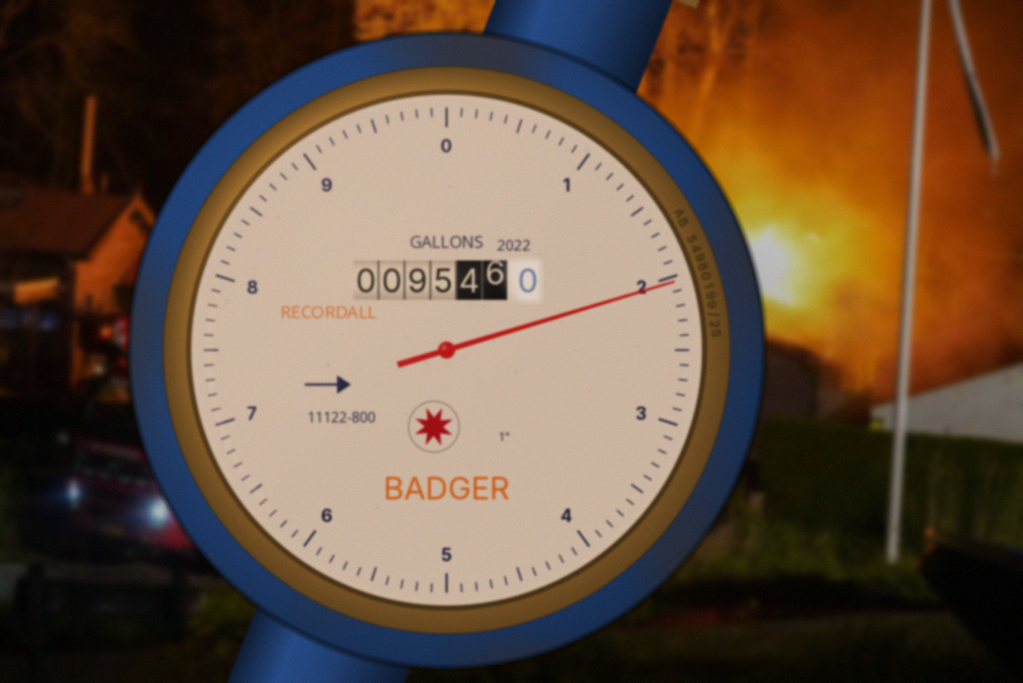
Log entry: 95462.0gal
